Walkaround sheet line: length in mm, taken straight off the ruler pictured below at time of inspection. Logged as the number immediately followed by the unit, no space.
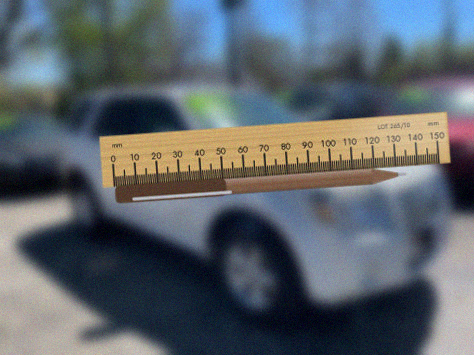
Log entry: 135mm
